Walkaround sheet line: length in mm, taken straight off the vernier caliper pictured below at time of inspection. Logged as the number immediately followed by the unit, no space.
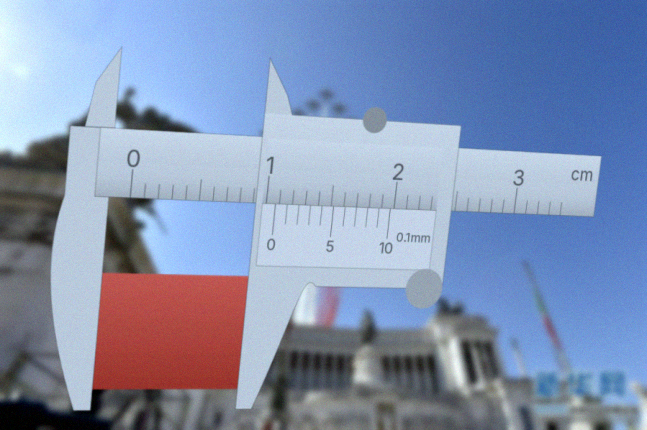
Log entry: 10.7mm
